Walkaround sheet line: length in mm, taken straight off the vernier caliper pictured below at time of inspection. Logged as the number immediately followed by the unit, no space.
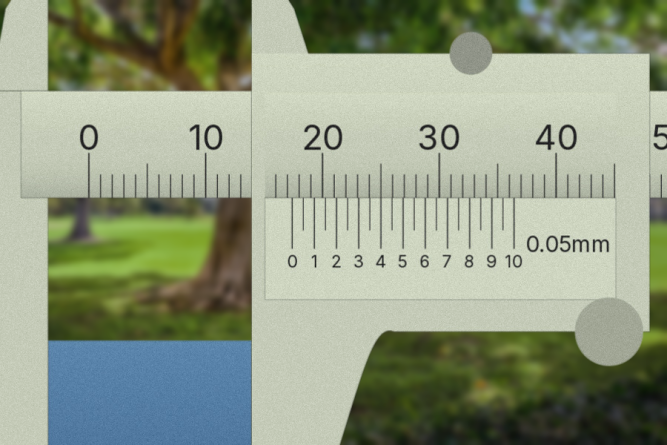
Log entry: 17.4mm
